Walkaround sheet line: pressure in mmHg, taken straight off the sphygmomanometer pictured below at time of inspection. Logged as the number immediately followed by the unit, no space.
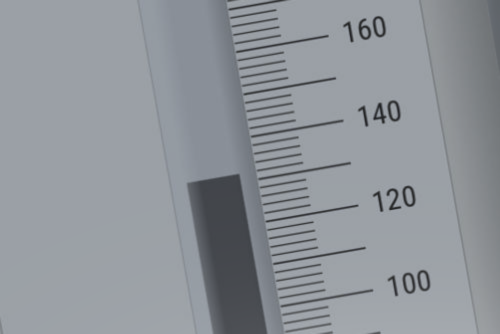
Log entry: 132mmHg
